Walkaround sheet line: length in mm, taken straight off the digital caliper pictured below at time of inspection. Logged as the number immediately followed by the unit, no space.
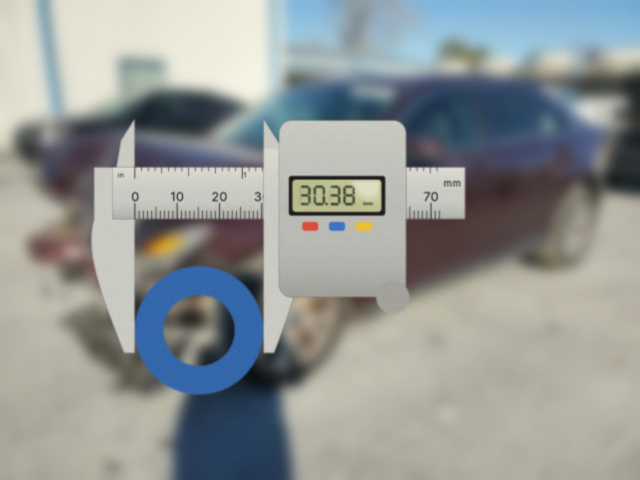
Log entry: 30.38mm
